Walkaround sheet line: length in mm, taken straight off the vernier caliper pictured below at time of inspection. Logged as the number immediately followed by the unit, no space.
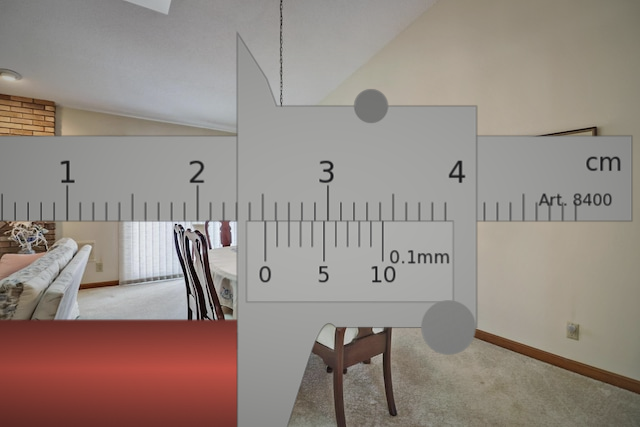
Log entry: 25.2mm
